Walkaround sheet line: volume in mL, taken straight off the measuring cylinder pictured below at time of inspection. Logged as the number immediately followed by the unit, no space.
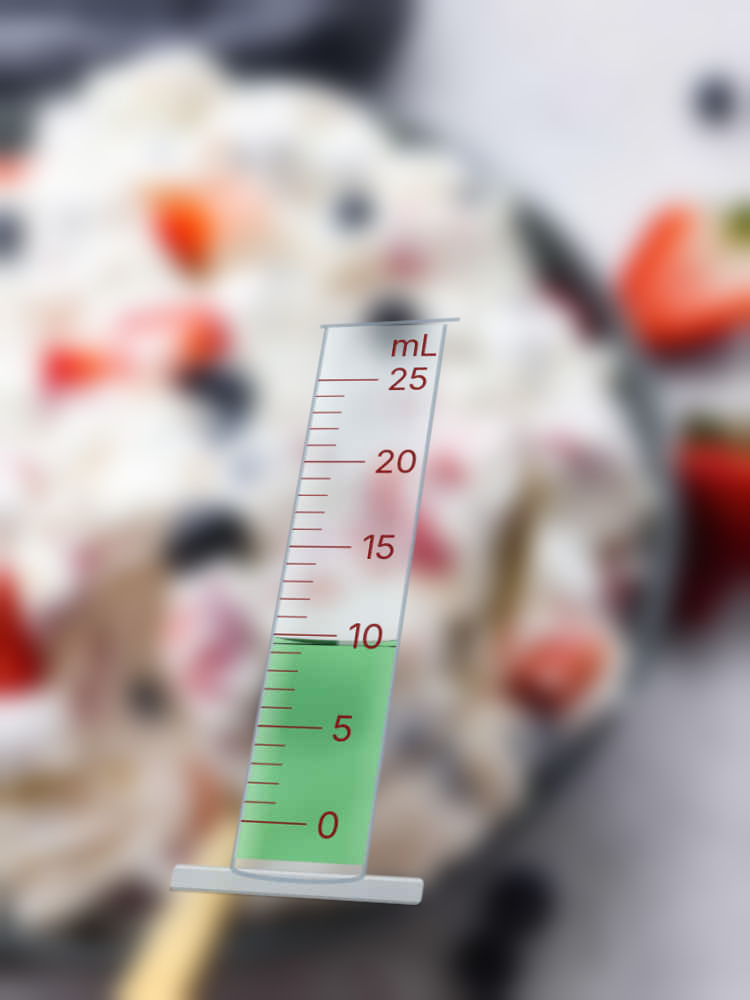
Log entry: 9.5mL
